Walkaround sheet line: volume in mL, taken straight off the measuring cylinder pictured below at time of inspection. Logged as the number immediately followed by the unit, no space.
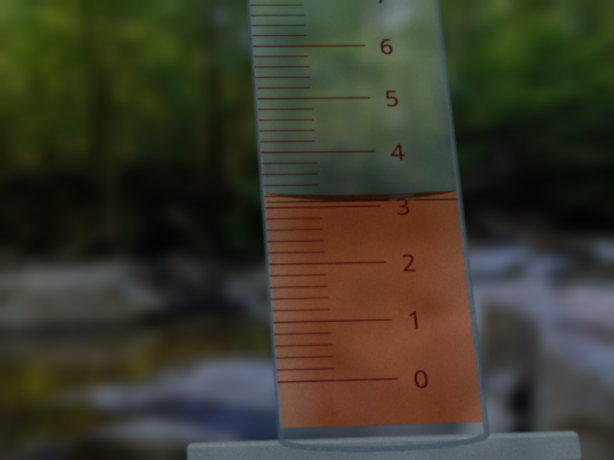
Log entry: 3.1mL
